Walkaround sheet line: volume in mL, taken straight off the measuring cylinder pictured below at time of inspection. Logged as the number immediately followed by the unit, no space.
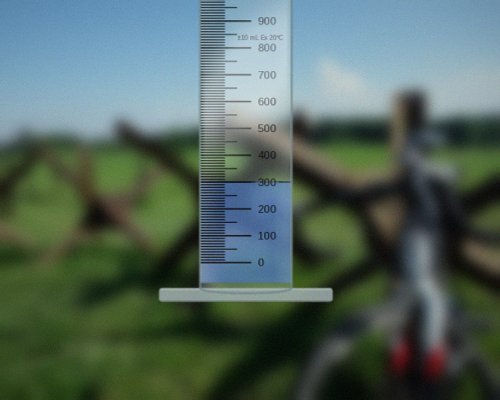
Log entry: 300mL
